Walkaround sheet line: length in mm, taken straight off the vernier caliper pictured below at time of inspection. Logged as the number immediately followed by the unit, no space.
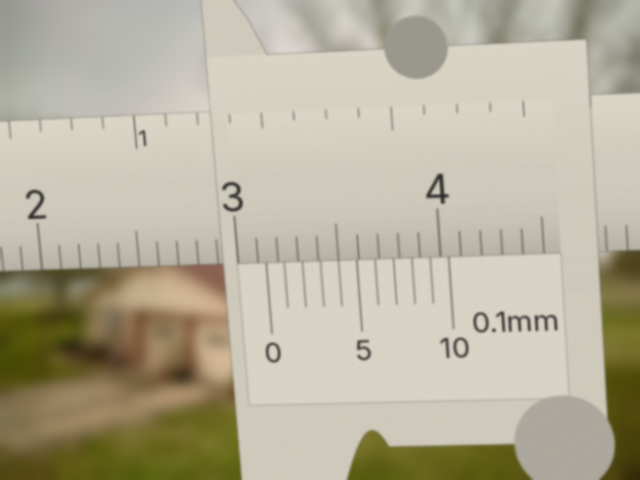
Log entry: 31.4mm
